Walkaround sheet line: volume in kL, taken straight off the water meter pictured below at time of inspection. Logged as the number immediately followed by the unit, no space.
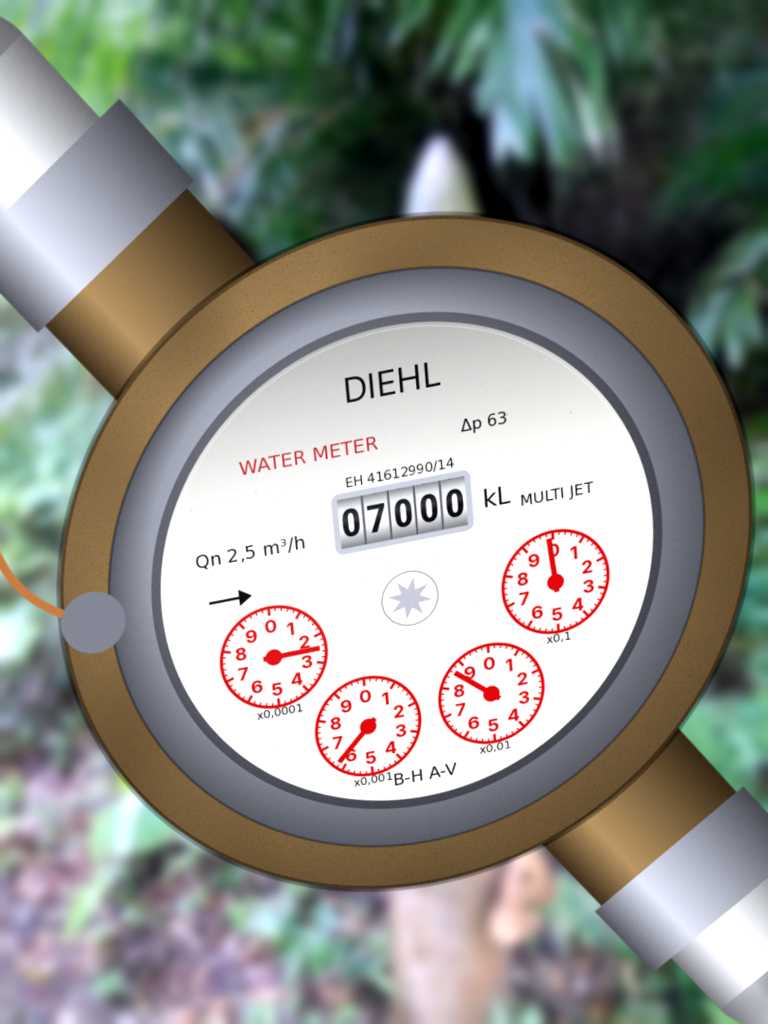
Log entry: 6999.9862kL
